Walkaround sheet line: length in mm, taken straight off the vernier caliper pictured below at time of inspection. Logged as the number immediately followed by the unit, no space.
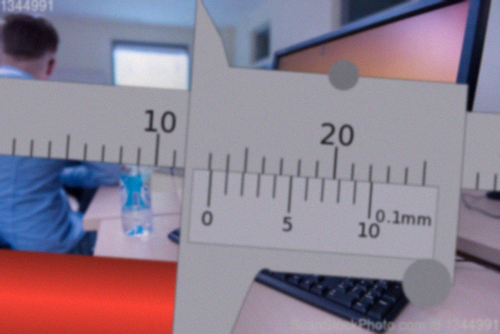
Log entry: 13.1mm
